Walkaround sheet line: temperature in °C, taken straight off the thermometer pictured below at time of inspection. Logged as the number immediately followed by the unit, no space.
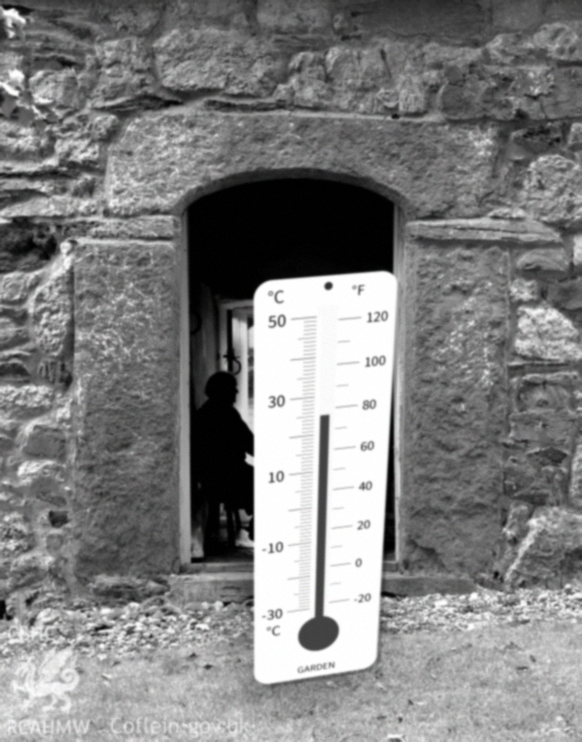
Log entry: 25°C
